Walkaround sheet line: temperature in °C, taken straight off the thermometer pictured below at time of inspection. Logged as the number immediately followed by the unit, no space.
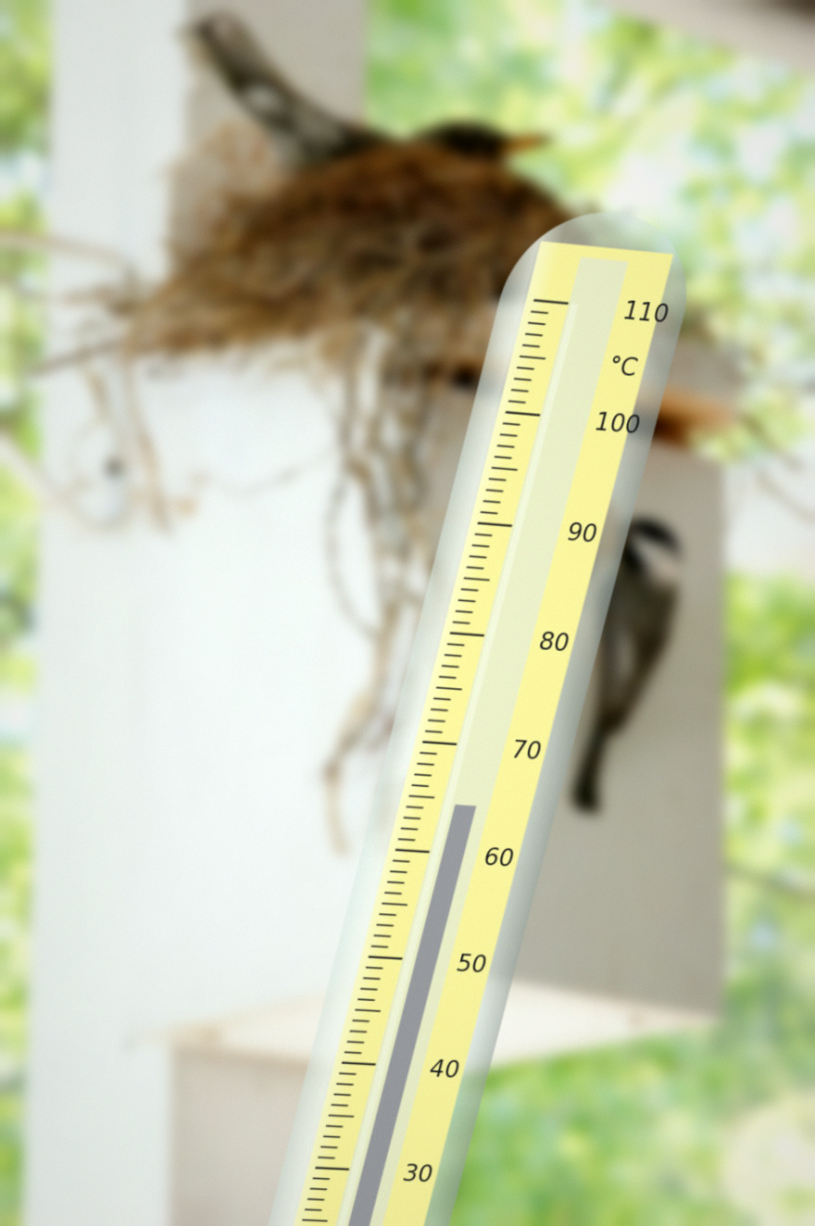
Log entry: 64.5°C
